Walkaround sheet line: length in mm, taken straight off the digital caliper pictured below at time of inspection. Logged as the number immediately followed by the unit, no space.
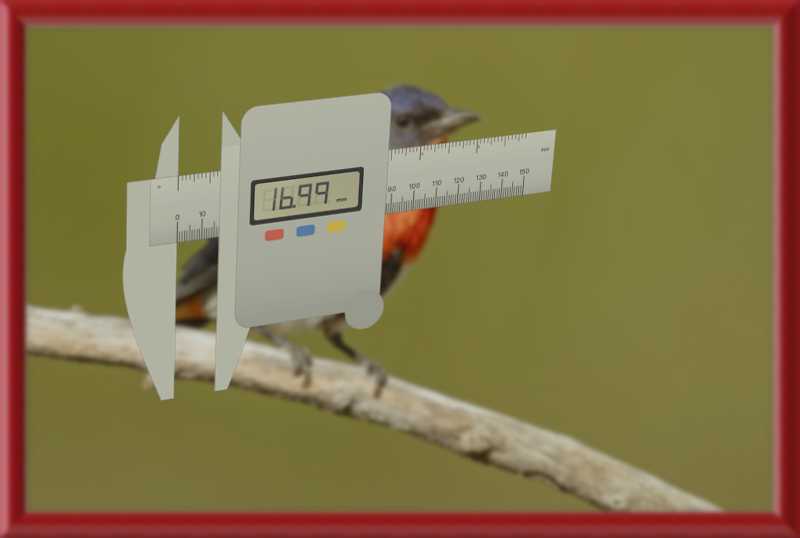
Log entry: 16.99mm
